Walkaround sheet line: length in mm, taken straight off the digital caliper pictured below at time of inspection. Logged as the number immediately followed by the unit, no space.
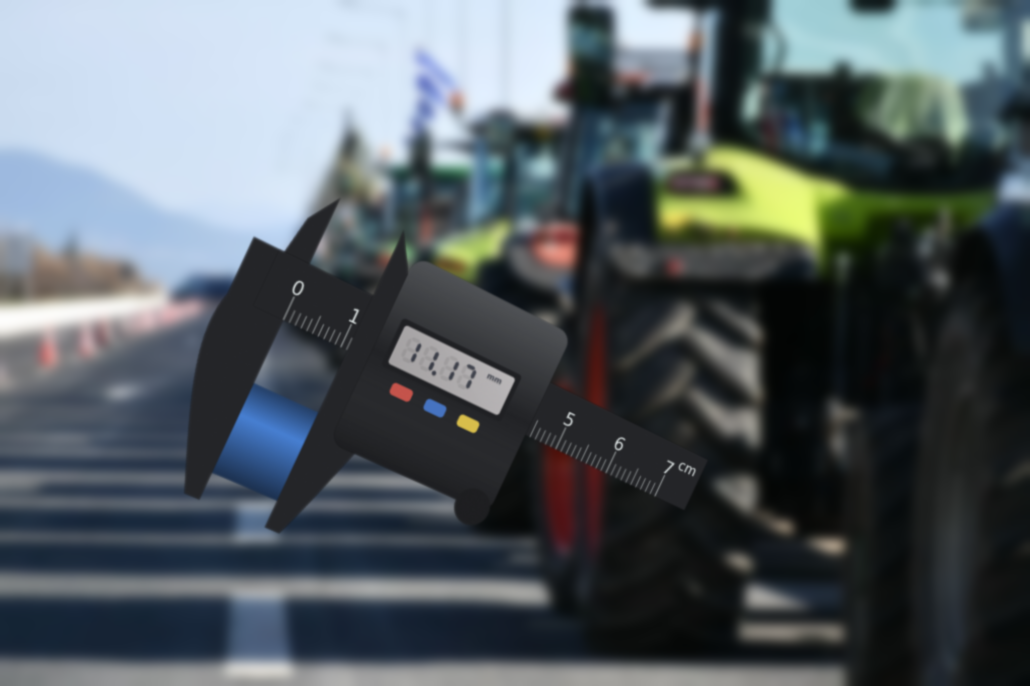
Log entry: 11.17mm
